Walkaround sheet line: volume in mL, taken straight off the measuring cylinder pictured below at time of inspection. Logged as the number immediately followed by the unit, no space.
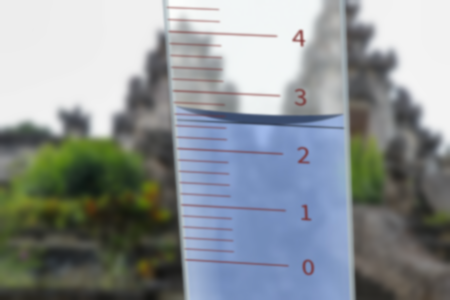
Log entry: 2.5mL
